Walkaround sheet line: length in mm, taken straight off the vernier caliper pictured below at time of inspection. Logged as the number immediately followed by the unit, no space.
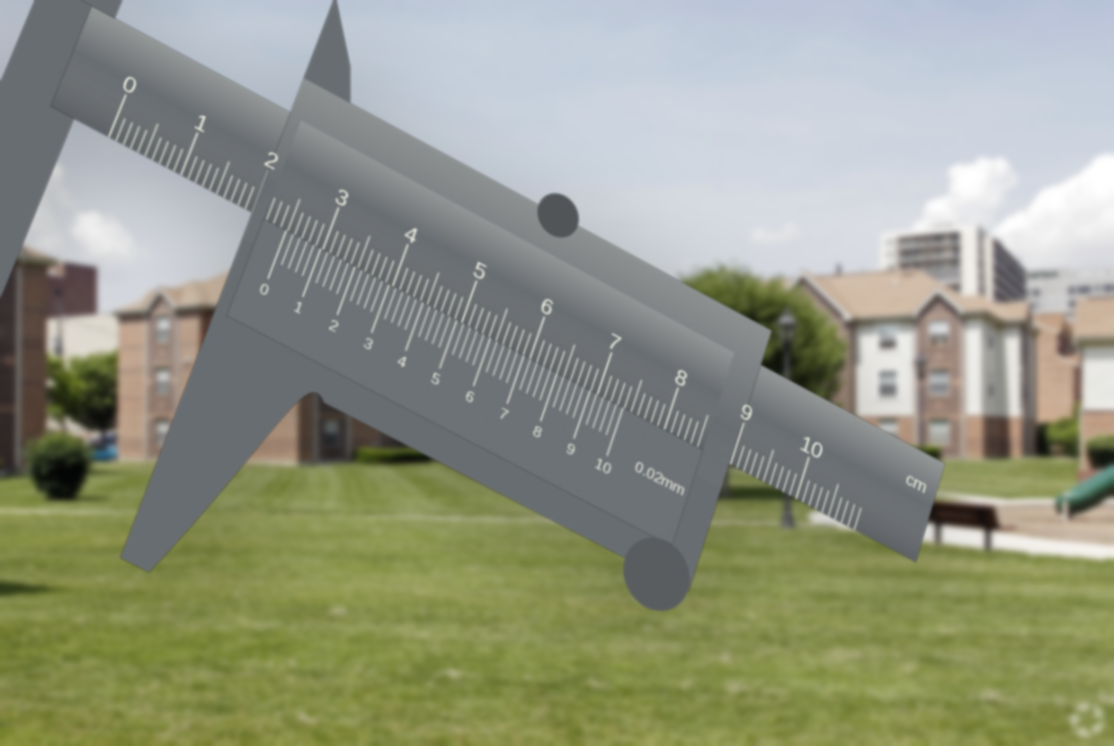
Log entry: 24.8mm
